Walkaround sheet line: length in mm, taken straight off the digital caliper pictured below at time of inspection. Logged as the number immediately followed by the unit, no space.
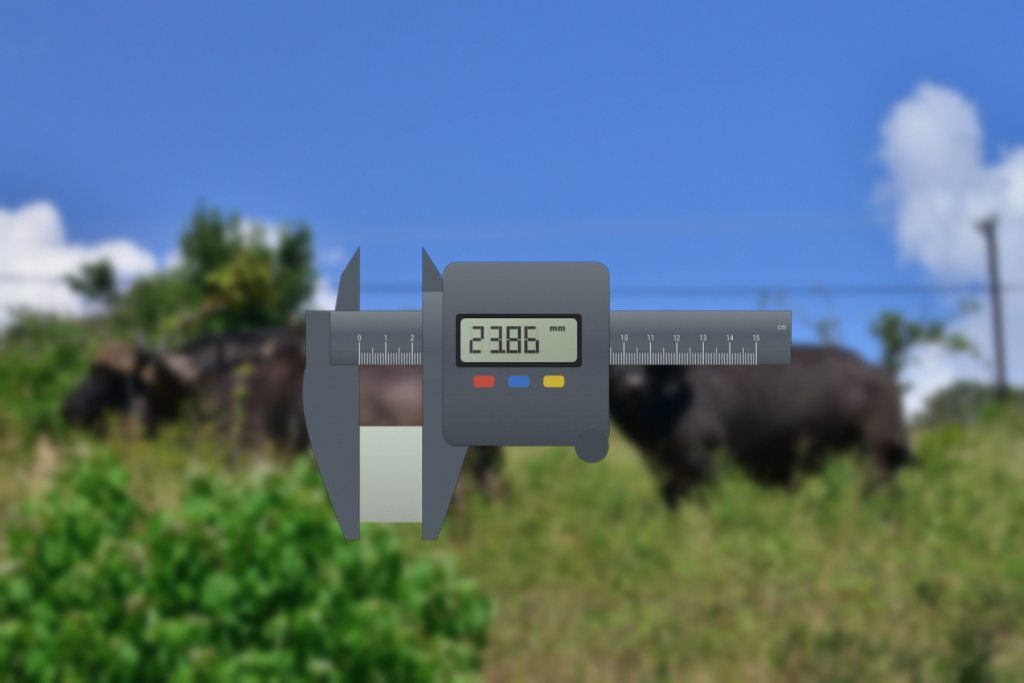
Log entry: 23.86mm
